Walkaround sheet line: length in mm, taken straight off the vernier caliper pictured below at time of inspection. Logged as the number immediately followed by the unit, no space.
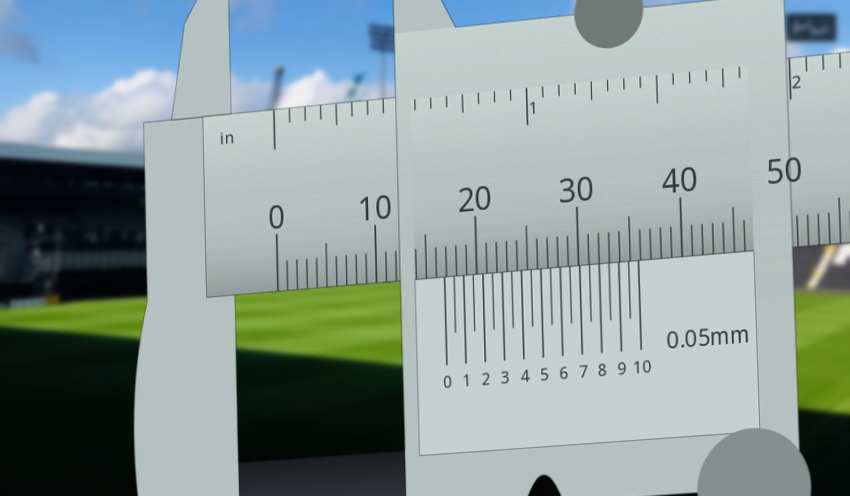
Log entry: 16.8mm
